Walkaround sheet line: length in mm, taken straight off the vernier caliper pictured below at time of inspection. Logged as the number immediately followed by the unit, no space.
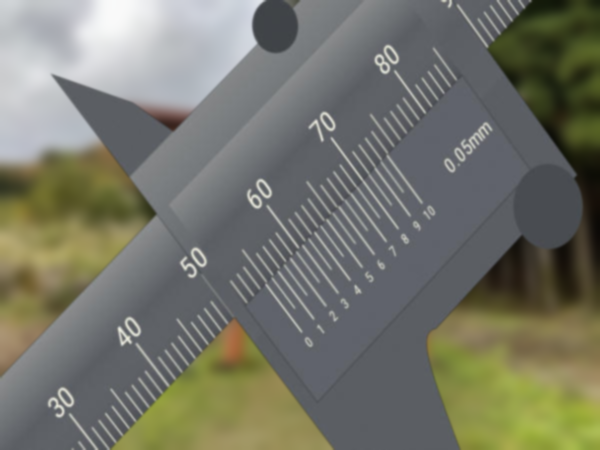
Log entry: 54.8mm
